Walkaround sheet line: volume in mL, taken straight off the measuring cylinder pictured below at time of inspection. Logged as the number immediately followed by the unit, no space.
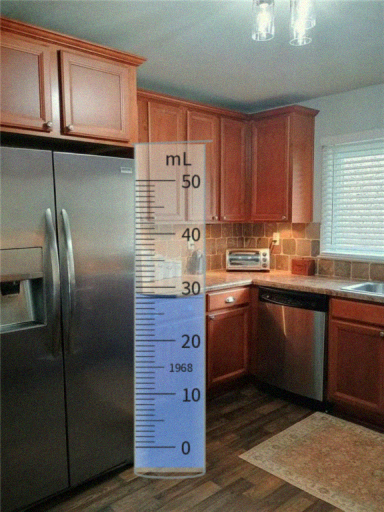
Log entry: 28mL
